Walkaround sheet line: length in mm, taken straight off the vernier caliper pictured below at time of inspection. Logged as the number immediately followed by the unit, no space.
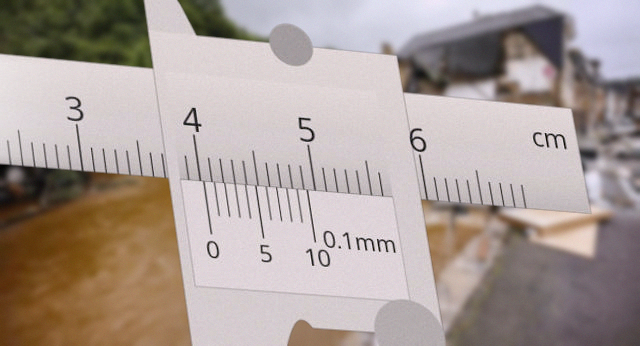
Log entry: 40.3mm
